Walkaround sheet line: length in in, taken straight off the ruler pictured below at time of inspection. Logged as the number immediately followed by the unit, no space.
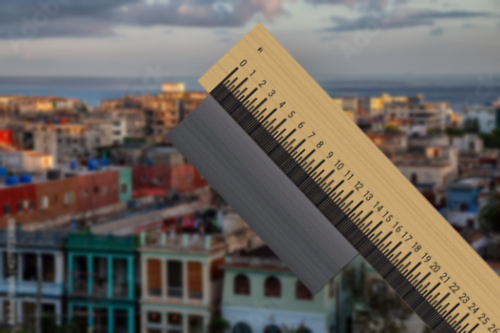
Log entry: 15.5in
